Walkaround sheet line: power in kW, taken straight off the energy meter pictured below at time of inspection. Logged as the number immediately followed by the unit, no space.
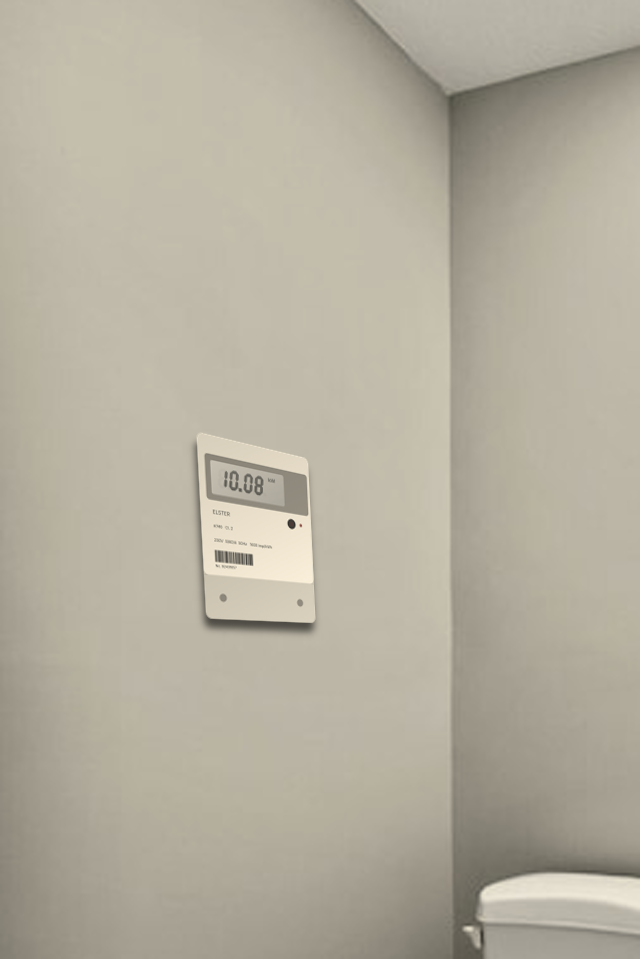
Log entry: 10.08kW
